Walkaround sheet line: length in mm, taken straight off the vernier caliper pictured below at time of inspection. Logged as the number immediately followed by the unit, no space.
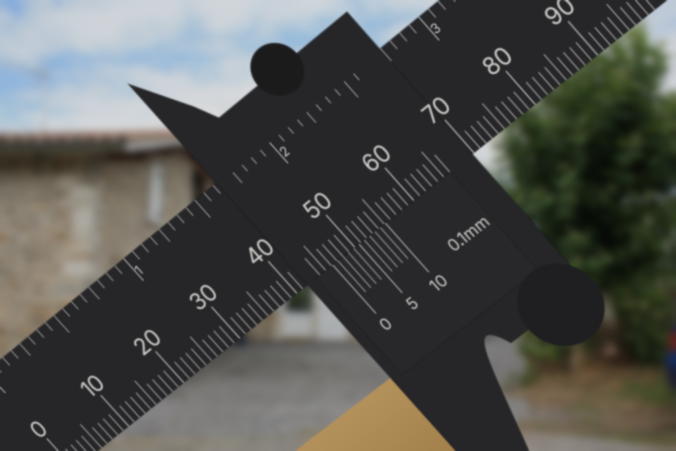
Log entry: 46.2mm
